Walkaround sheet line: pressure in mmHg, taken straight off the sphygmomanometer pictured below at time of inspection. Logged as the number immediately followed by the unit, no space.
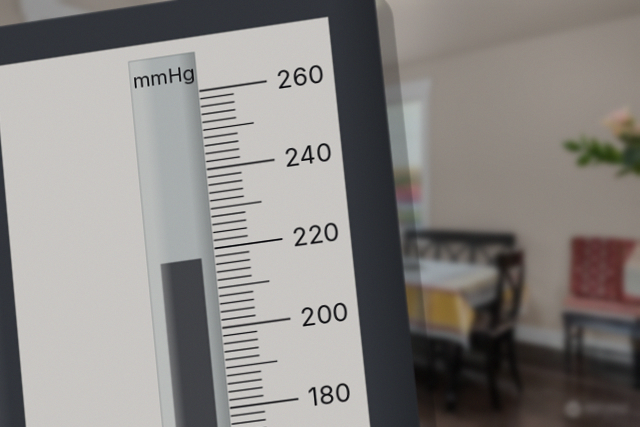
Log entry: 218mmHg
